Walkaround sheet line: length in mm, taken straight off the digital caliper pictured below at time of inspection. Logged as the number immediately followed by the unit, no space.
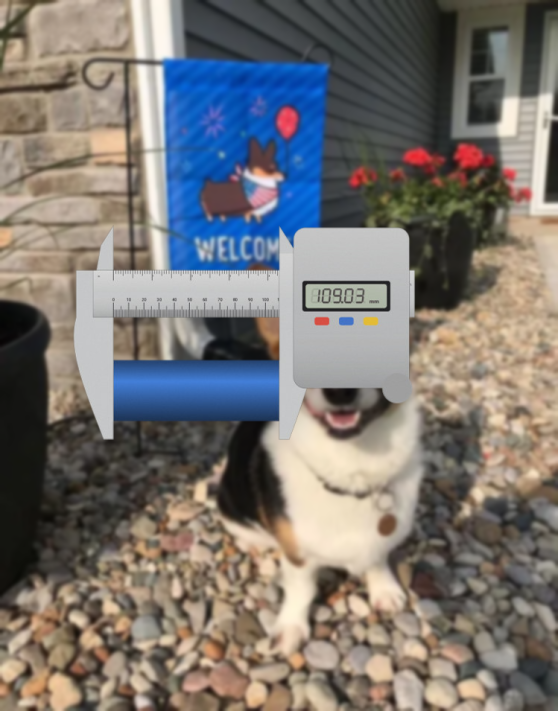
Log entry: 109.03mm
